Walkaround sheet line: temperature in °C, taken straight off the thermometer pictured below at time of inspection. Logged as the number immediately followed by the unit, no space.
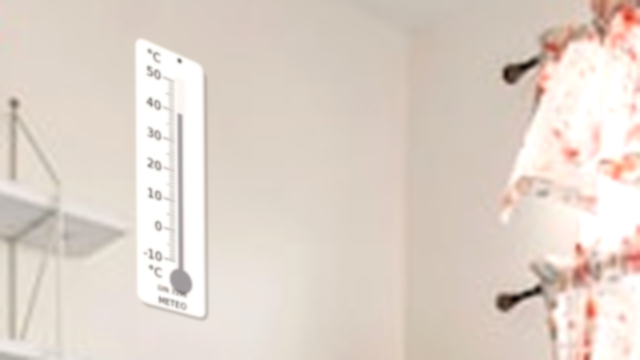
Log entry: 40°C
